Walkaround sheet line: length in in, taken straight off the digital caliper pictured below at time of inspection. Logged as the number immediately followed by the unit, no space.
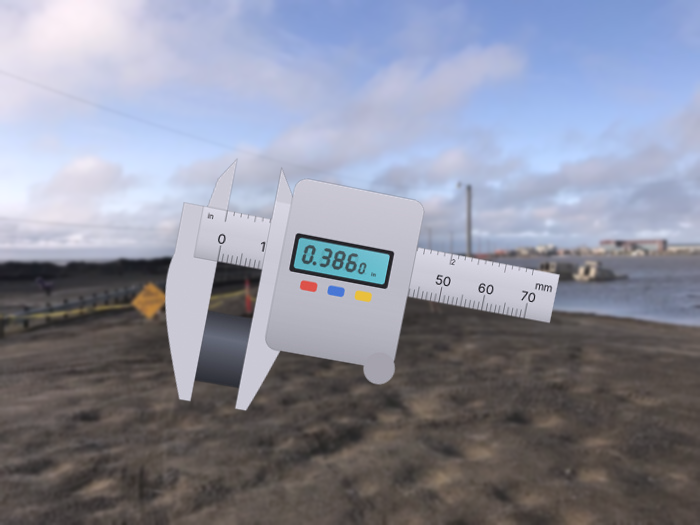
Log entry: 0.3860in
